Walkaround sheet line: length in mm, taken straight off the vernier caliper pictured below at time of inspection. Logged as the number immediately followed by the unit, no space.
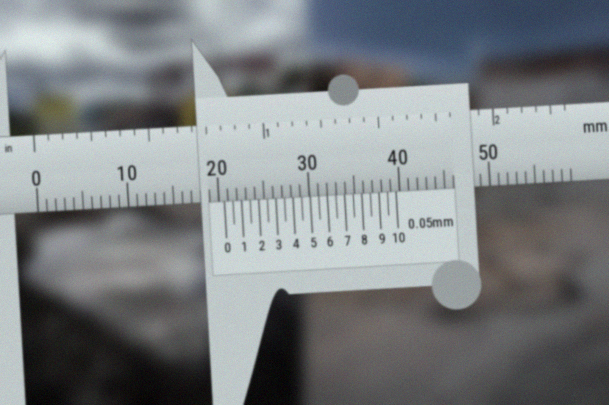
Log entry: 20.6mm
